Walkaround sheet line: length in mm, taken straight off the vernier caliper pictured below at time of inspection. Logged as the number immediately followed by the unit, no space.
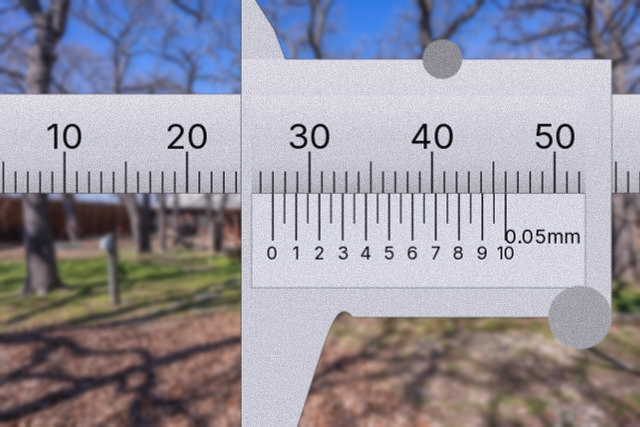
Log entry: 27.0mm
